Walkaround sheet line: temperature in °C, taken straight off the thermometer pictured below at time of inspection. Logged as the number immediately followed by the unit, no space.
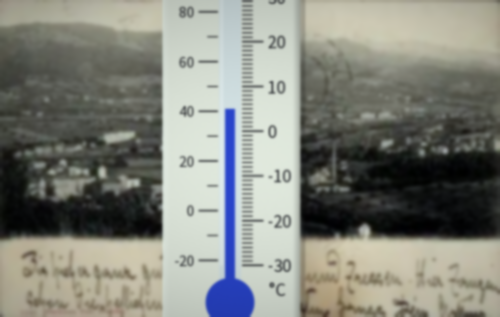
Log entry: 5°C
